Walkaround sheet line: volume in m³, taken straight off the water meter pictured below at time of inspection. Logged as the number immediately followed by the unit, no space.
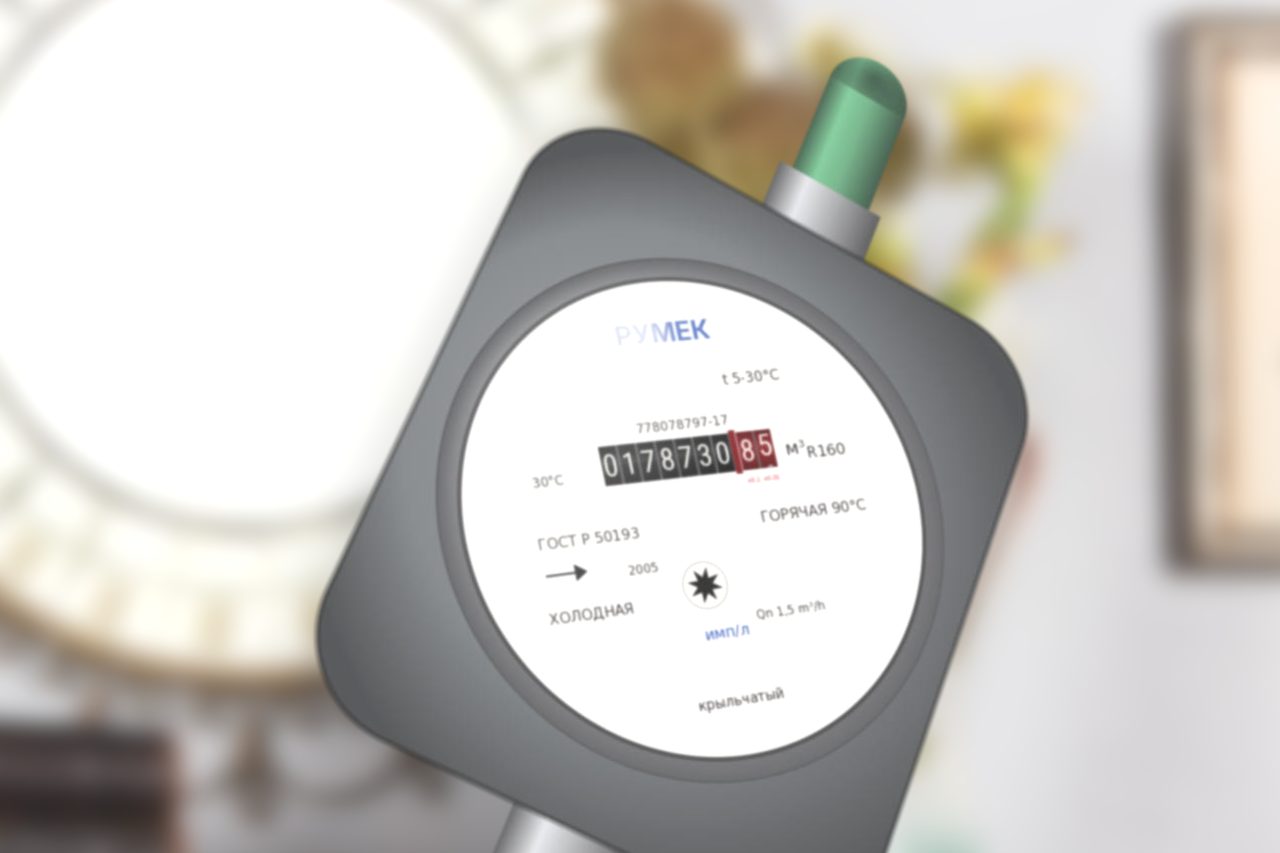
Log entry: 178730.85m³
